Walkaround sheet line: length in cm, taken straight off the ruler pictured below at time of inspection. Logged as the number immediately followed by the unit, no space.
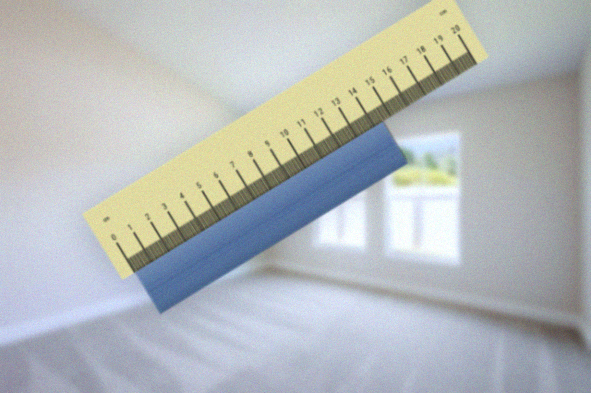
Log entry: 14.5cm
